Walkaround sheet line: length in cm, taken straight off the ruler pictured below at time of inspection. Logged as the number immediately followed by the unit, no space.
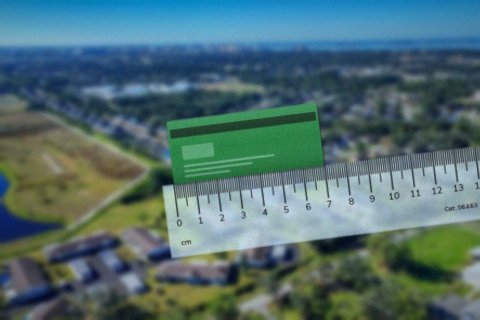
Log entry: 7cm
